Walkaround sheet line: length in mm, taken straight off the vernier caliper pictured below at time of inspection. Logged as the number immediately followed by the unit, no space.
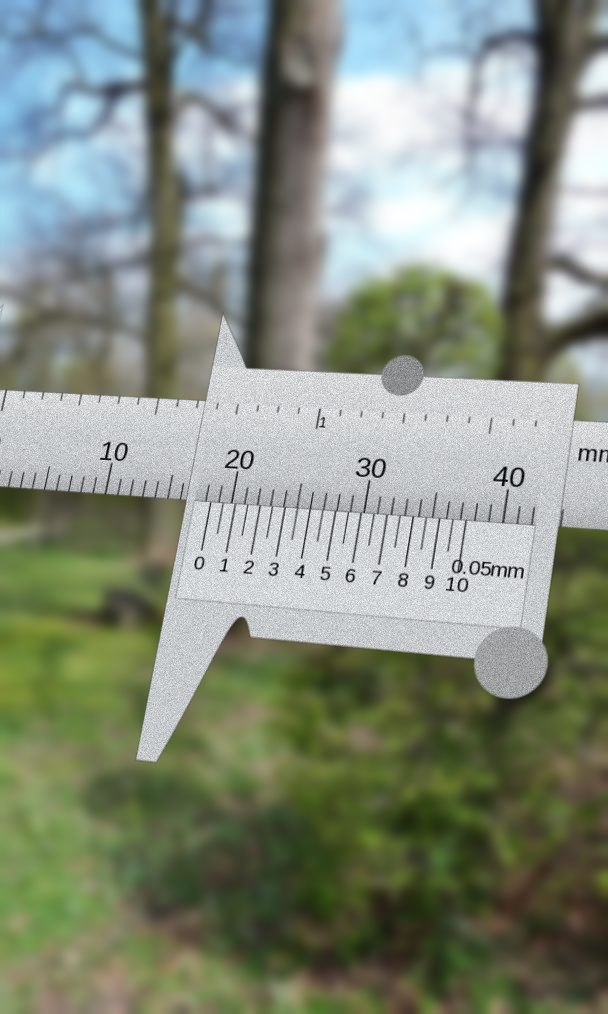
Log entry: 18.4mm
